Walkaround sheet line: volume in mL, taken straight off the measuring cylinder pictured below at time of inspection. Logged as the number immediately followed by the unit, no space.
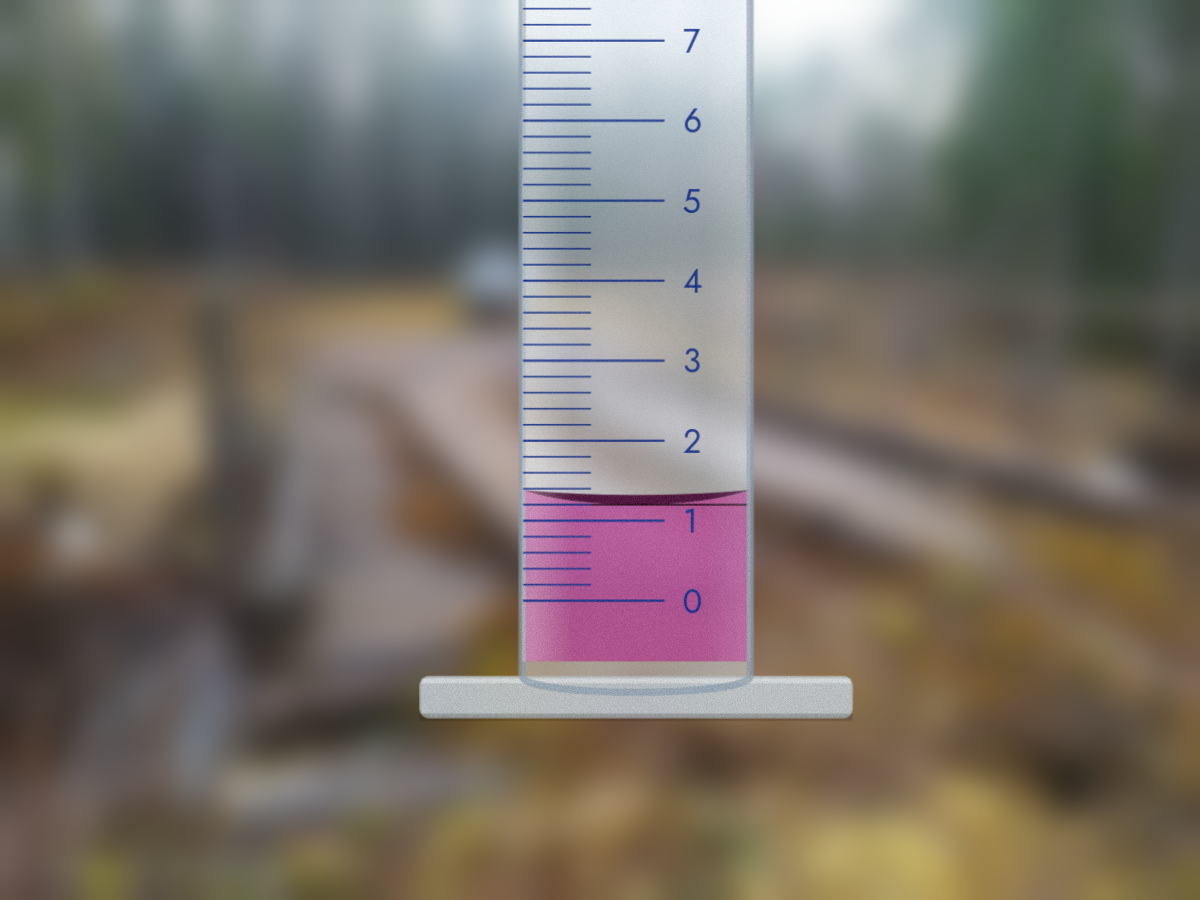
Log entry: 1.2mL
